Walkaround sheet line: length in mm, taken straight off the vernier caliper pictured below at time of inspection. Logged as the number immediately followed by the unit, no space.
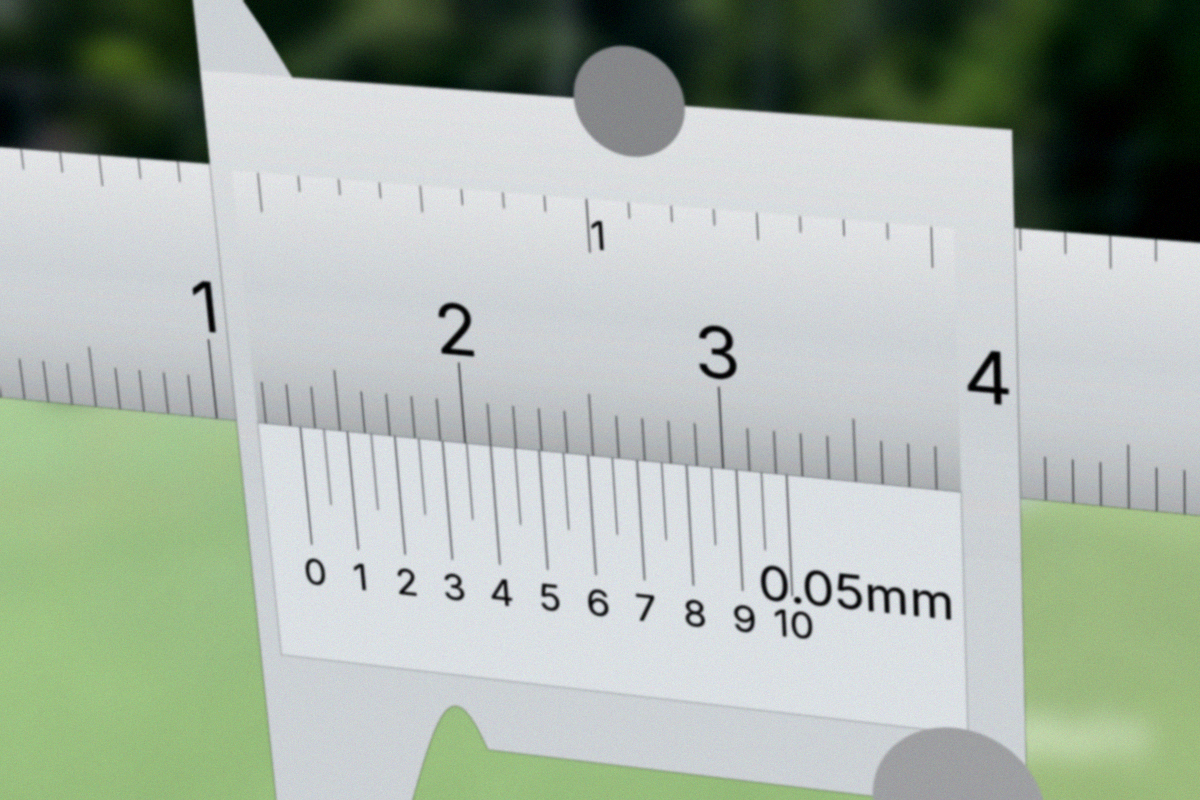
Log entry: 13.4mm
